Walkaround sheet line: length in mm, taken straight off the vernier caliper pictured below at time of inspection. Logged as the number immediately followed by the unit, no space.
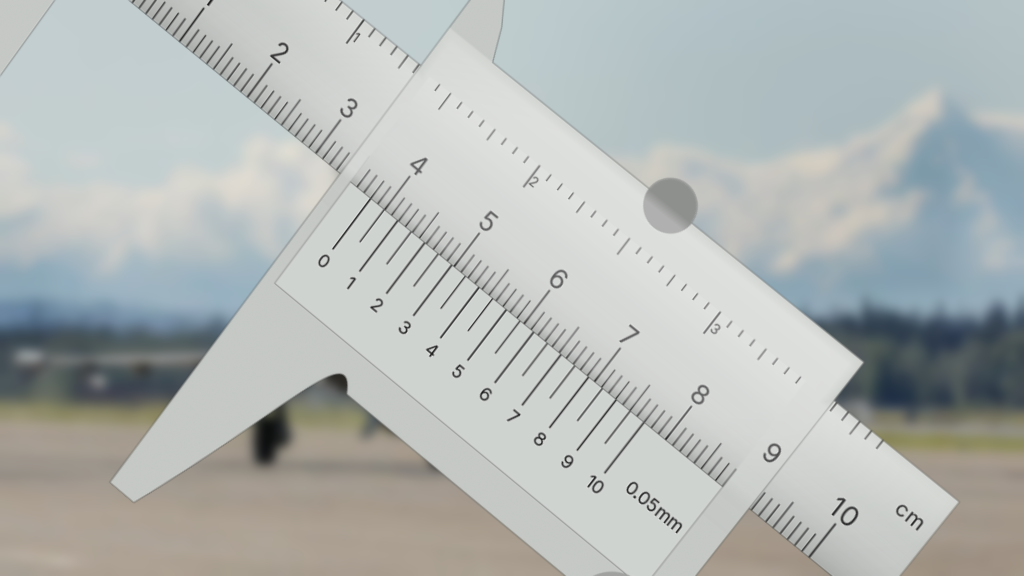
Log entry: 38.0mm
